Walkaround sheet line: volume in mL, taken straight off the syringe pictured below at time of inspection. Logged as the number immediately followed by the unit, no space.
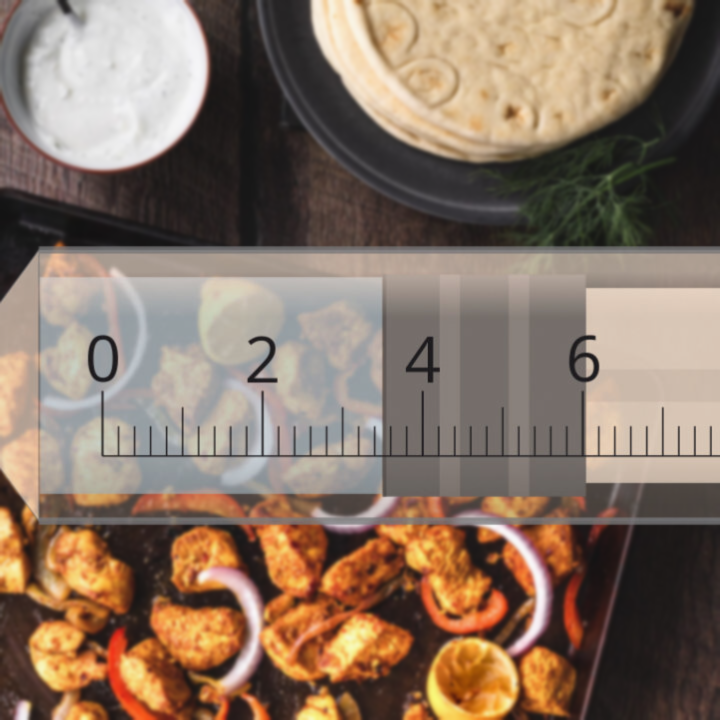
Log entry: 3.5mL
